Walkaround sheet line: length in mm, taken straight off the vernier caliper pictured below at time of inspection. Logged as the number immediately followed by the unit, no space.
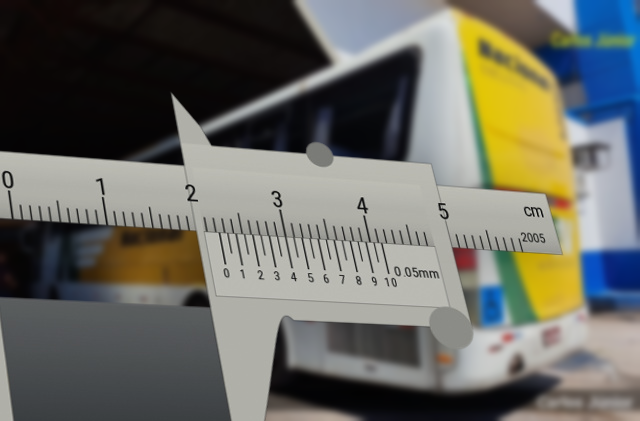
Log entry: 22.4mm
